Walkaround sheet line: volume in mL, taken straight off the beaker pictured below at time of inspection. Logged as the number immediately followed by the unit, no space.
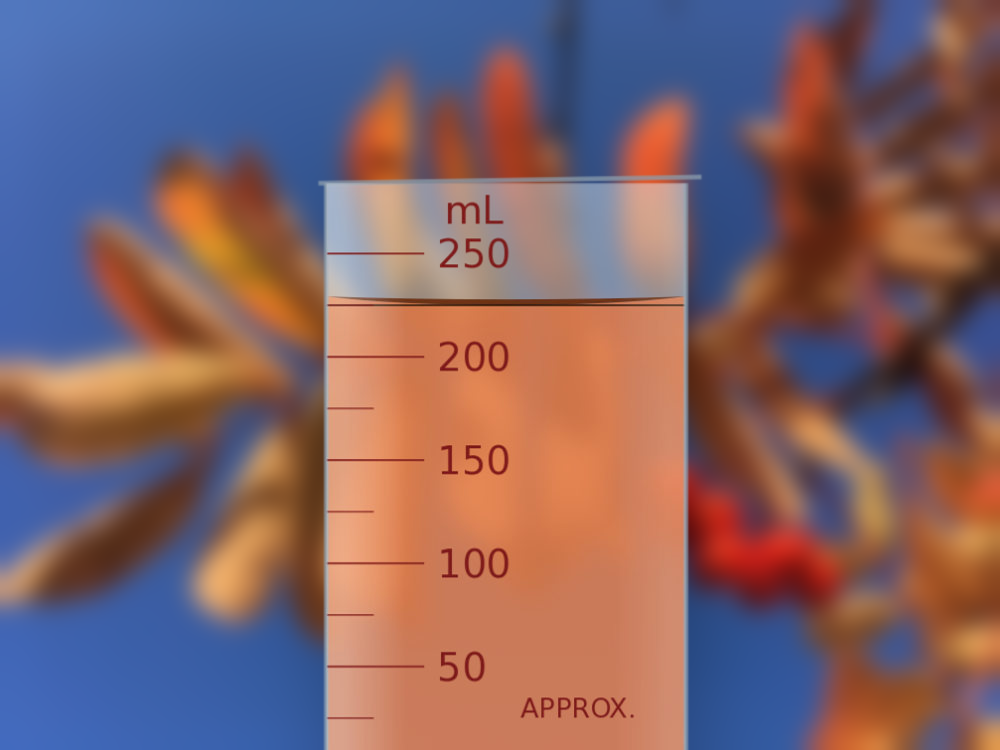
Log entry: 225mL
